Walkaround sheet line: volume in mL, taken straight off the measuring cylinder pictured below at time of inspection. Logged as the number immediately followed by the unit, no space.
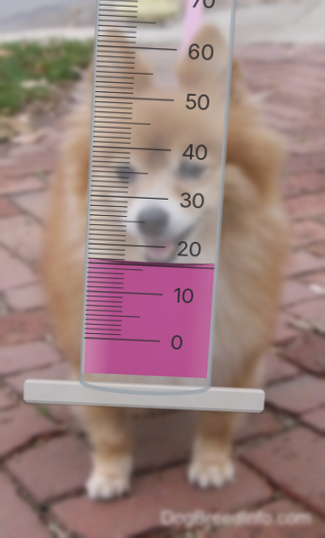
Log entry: 16mL
